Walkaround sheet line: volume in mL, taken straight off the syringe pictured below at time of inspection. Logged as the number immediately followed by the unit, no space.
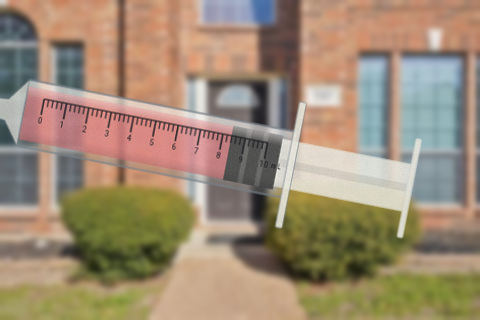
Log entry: 8.4mL
